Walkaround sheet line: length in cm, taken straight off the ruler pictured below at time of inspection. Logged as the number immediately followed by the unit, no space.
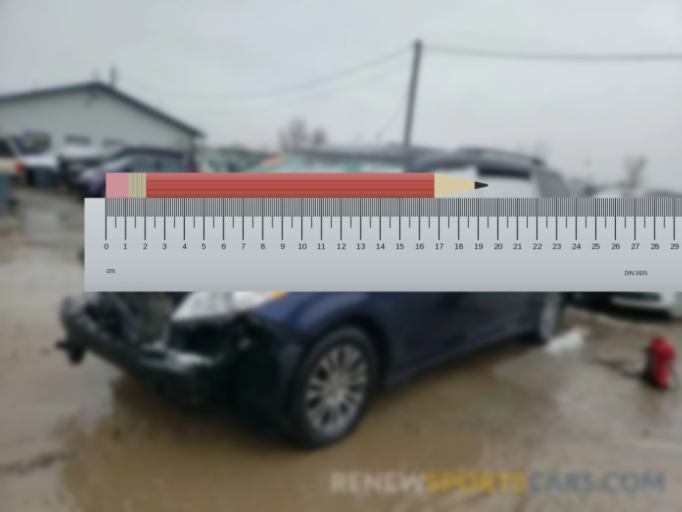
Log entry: 19.5cm
